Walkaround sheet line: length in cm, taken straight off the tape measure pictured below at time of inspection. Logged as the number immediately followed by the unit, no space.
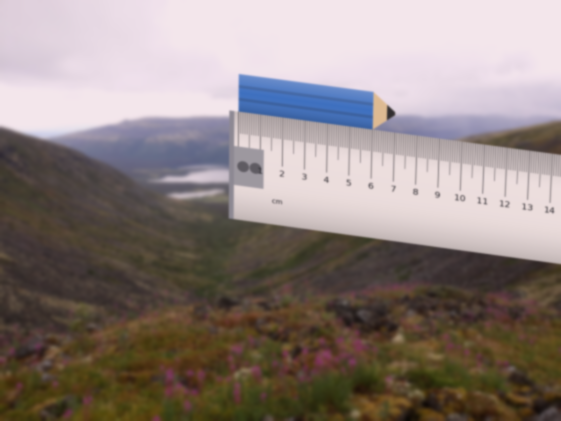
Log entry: 7cm
